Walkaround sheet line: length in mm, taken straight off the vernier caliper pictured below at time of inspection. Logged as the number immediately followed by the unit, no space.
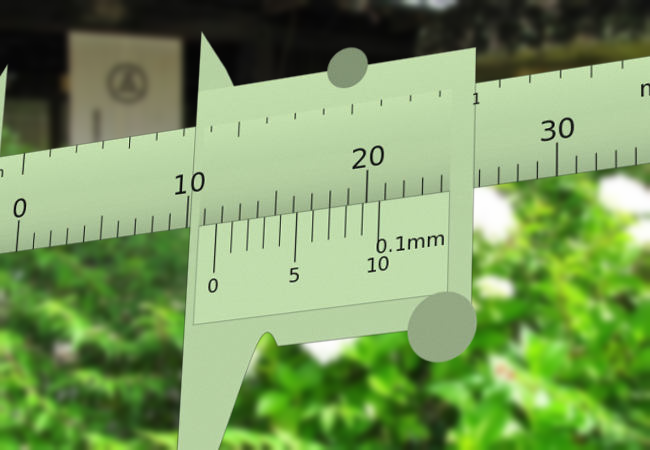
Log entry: 11.7mm
